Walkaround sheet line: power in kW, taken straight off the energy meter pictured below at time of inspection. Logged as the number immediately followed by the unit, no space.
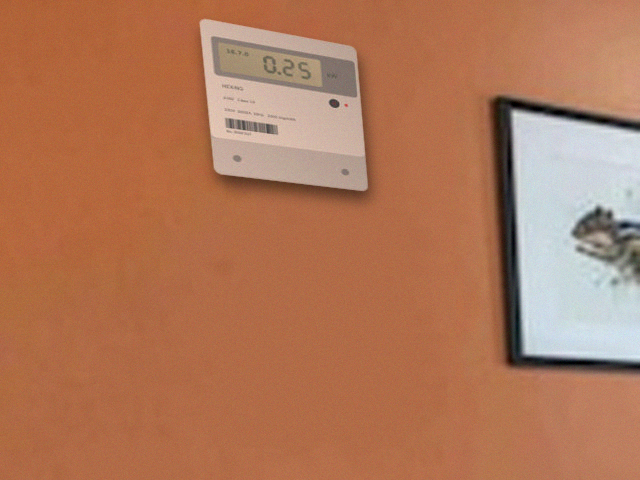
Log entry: 0.25kW
